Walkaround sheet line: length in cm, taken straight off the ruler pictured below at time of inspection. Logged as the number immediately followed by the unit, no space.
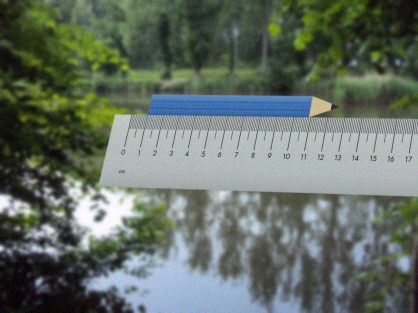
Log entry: 11.5cm
